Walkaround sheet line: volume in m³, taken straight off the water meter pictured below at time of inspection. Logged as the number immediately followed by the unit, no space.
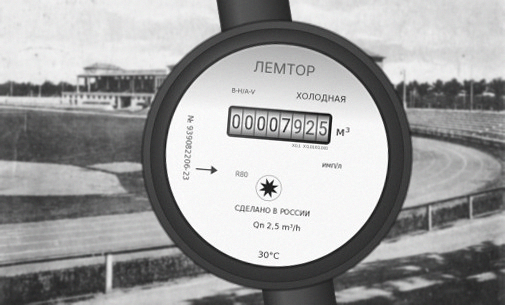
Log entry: 7.925m³
